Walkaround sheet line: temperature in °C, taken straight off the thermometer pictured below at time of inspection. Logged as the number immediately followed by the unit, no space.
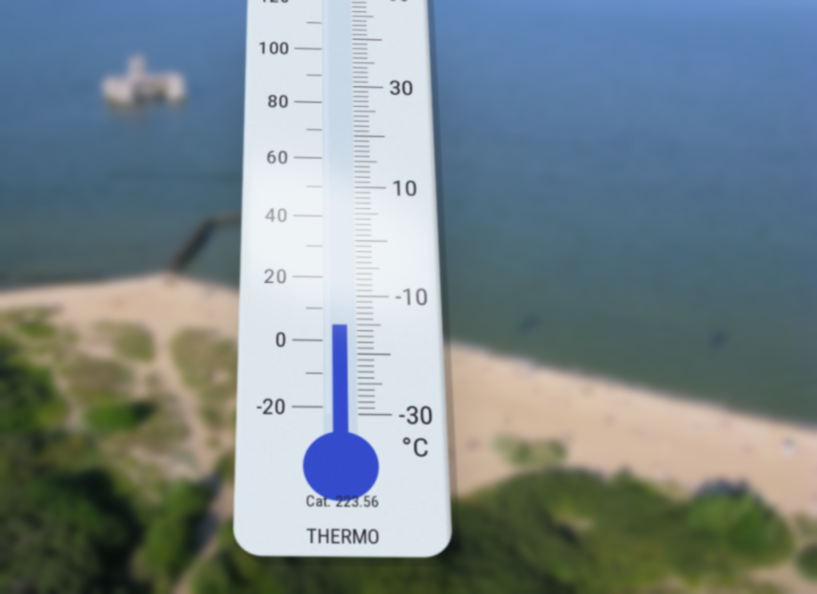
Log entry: -15°C
